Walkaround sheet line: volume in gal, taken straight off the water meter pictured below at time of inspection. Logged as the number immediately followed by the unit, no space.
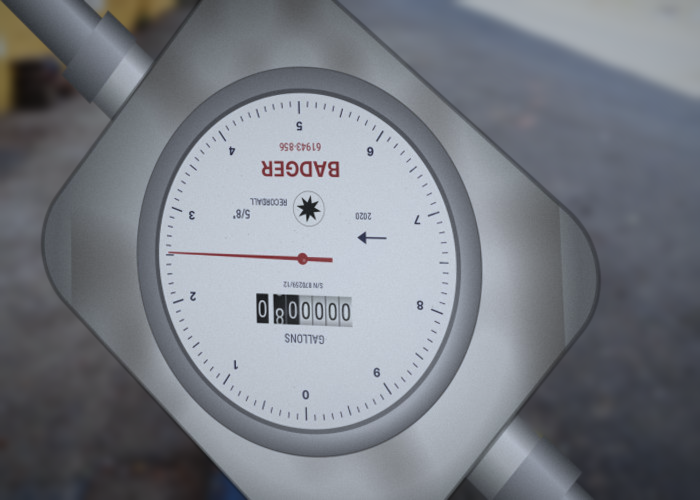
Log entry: 82.5gal
